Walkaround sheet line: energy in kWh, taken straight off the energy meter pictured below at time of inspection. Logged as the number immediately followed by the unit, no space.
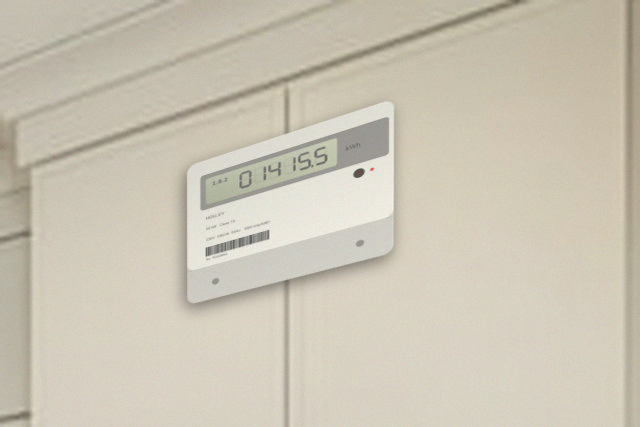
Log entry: 1415.5kWh
